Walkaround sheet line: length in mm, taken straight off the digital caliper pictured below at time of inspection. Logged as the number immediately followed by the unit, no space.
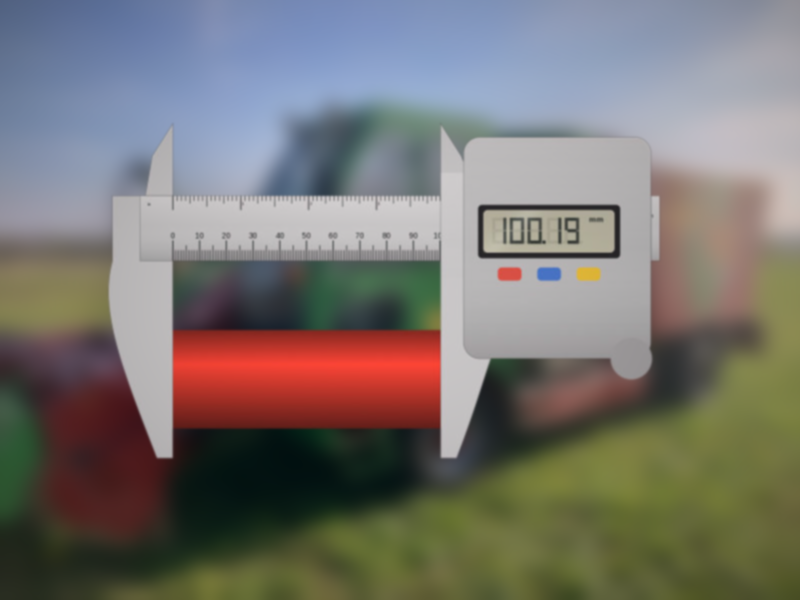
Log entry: 100.19mm
